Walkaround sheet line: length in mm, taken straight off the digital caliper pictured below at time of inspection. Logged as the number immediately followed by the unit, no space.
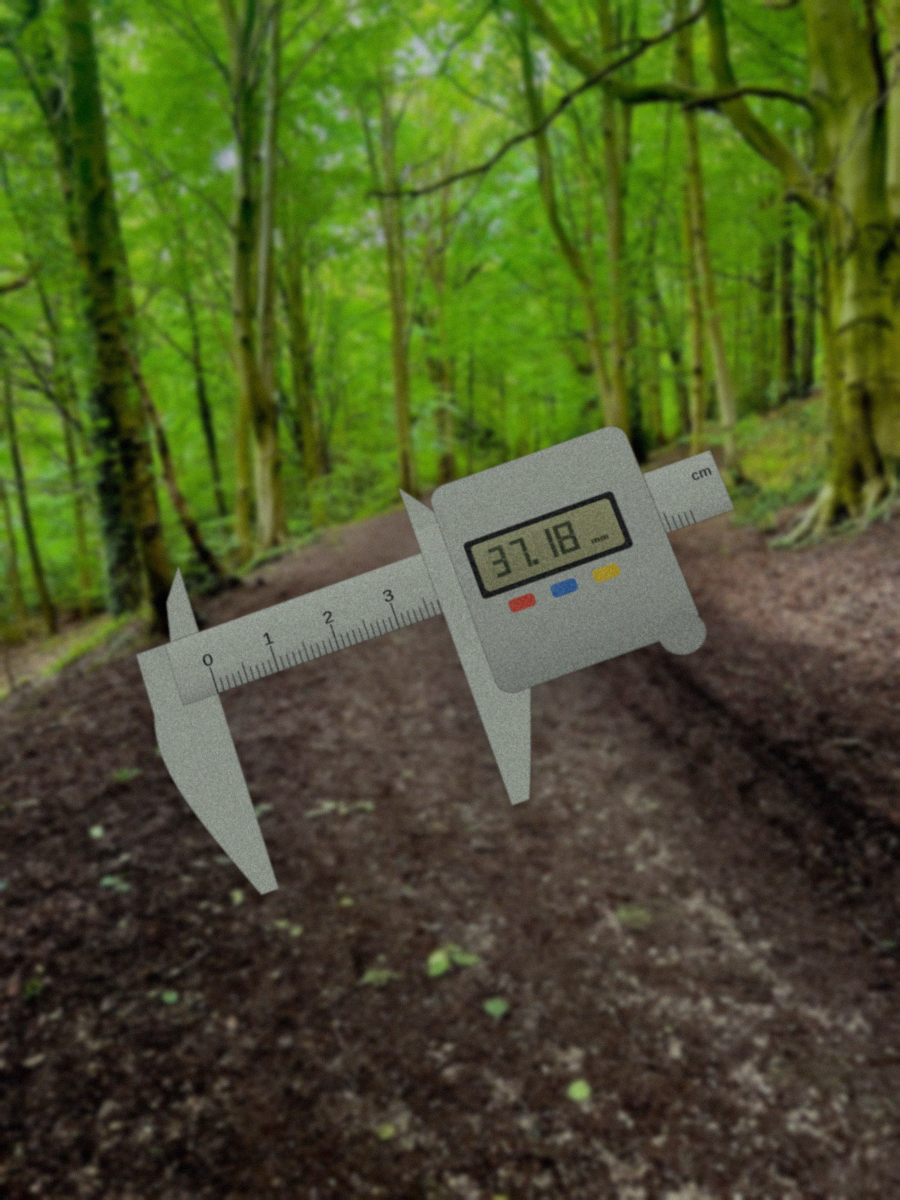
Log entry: 37.18mm
